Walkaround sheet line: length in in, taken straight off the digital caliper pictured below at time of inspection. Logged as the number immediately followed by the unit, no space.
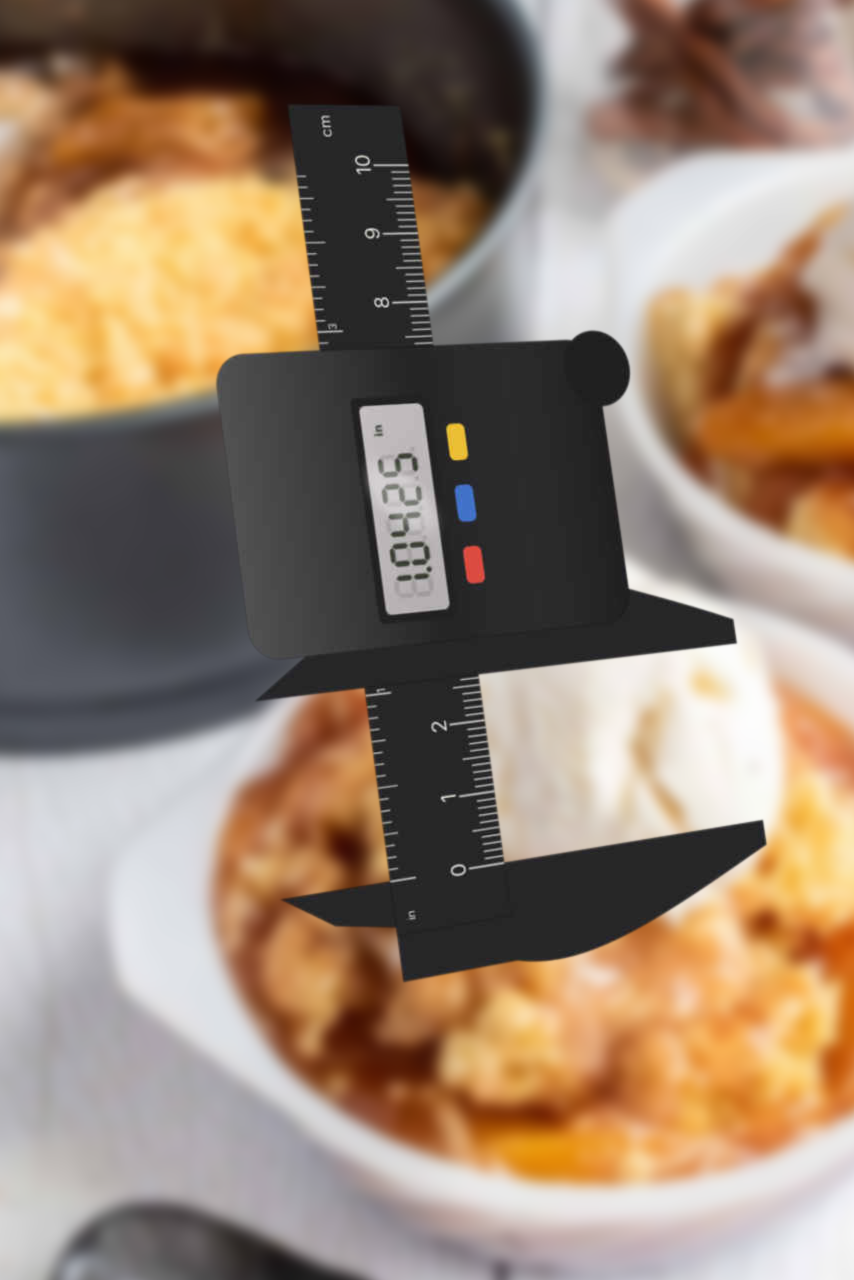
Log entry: 1.0425in
